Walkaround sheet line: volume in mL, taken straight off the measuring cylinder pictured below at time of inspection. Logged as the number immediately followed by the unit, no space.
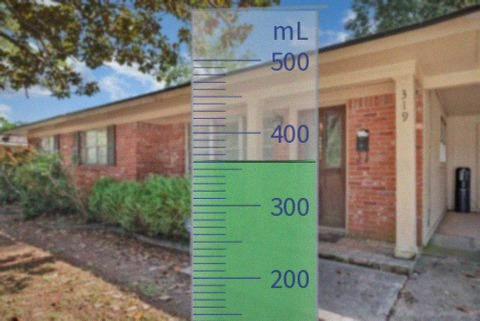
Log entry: 360mL
